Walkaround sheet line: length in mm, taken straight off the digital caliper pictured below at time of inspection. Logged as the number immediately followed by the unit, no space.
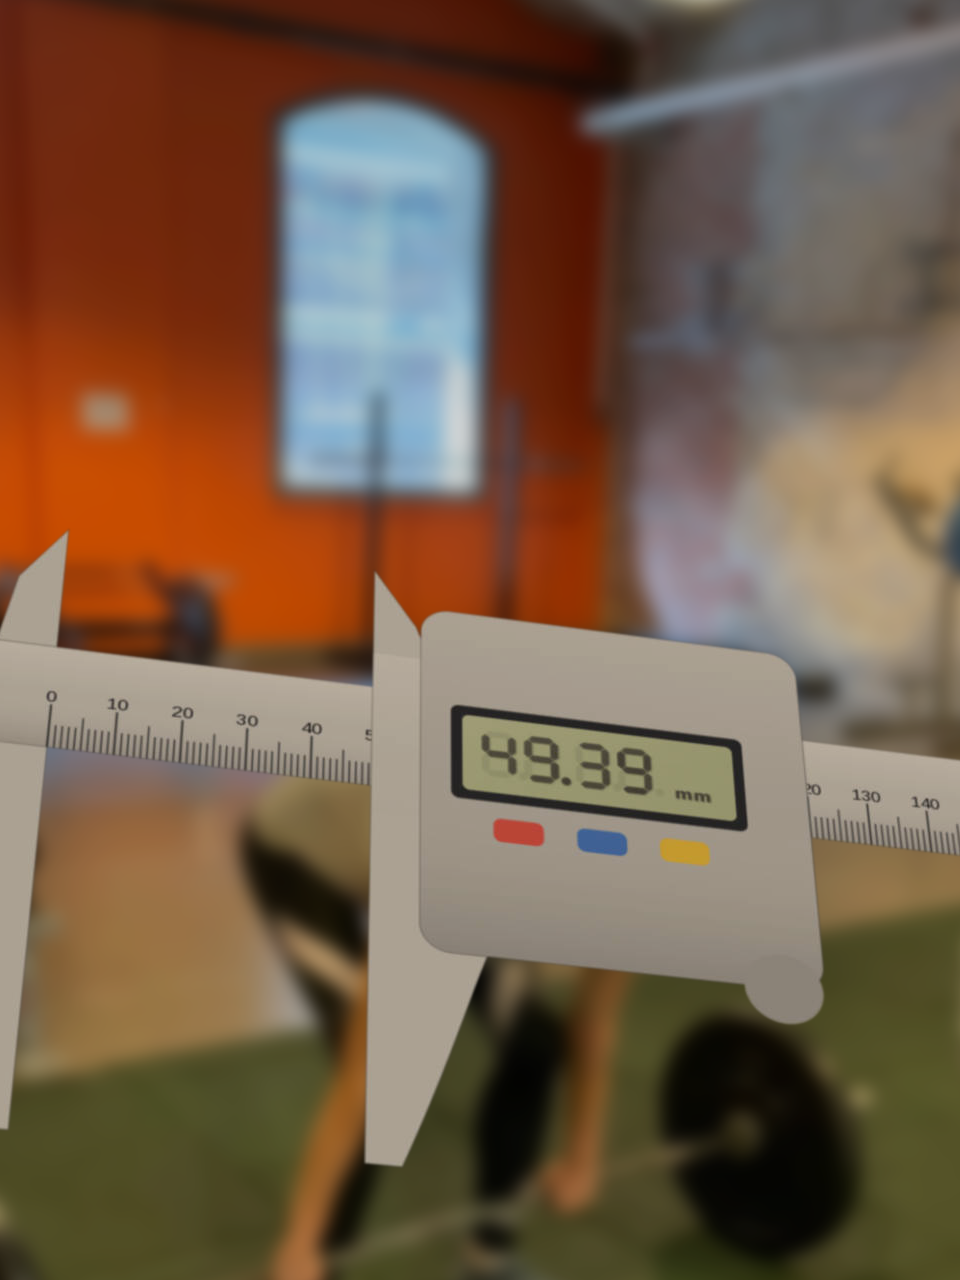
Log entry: 49.39mm
